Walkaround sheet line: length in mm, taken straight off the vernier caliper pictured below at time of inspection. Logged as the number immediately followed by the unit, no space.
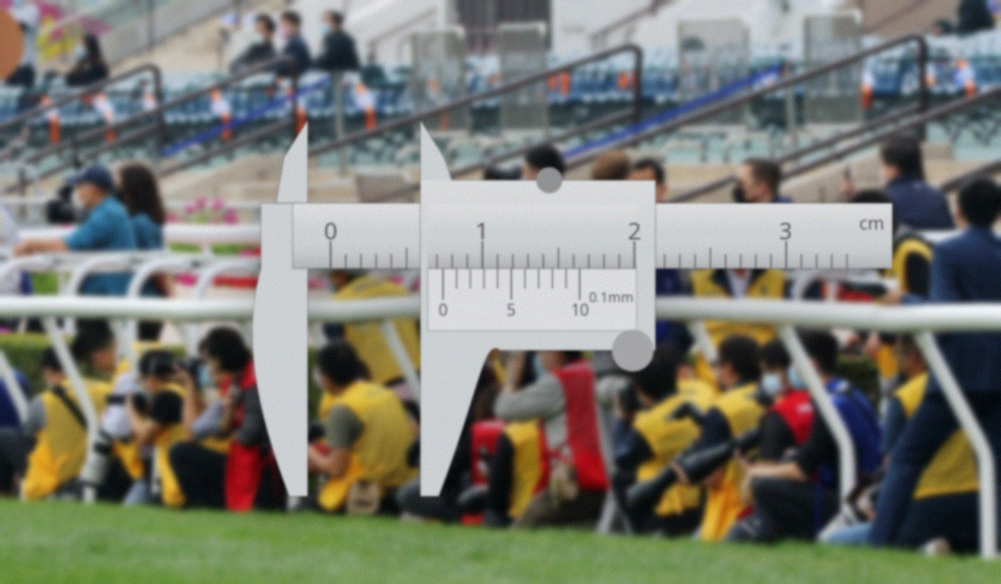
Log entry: 7.4mm
